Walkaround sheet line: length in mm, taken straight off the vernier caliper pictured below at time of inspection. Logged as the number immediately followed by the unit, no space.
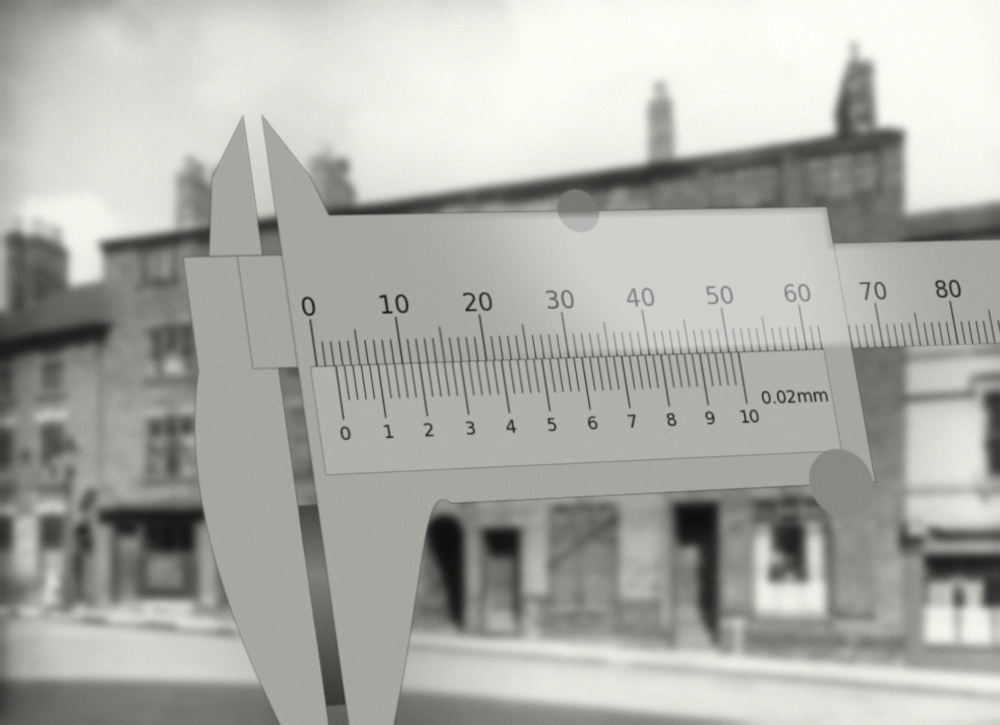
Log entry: 2.2mm
